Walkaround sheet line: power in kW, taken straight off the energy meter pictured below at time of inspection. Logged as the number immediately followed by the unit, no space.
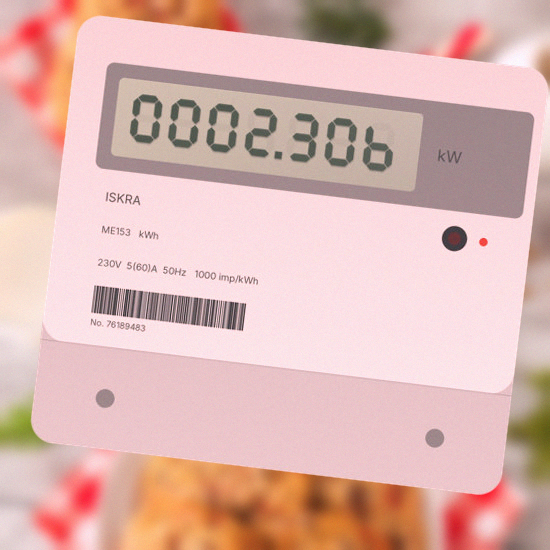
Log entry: 2.306kW
